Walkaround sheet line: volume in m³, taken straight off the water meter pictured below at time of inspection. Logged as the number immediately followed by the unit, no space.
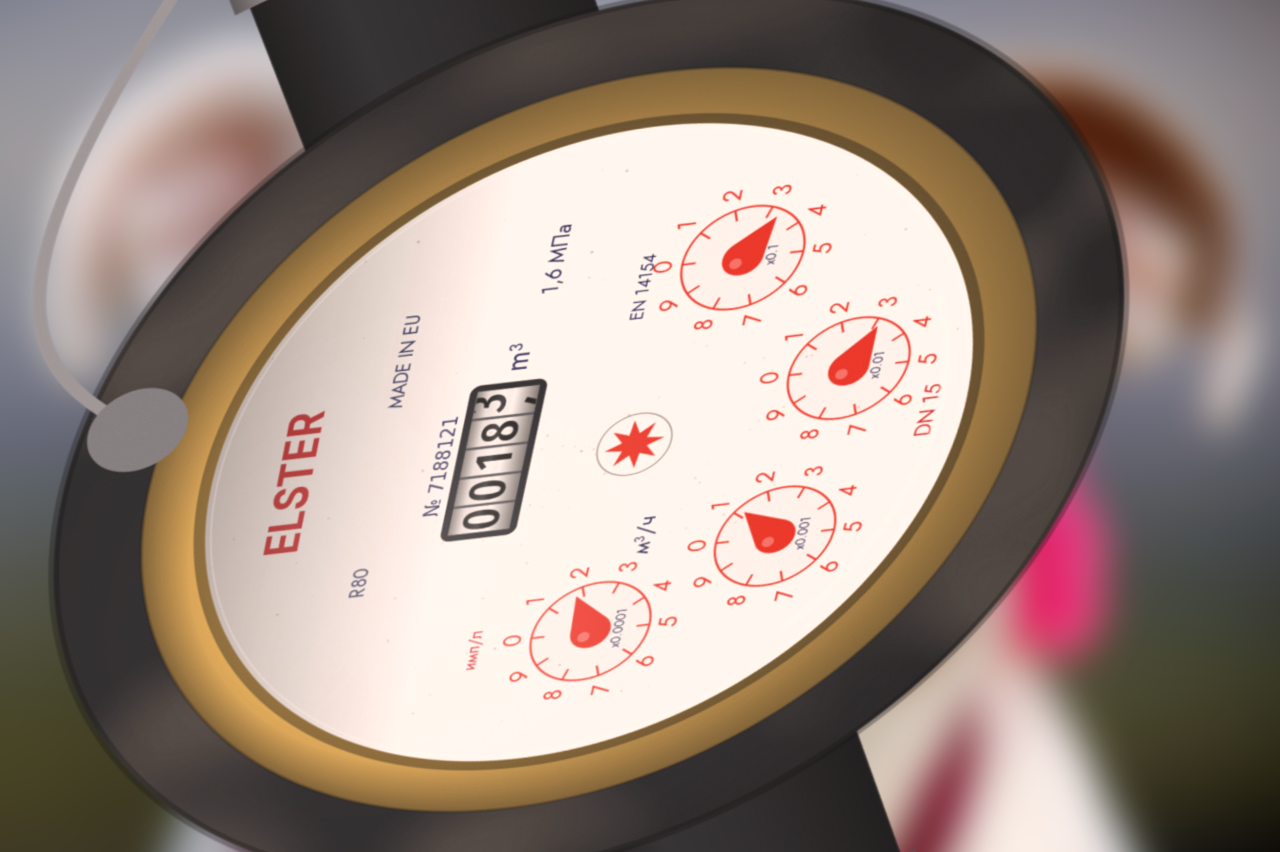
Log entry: 183.3311m³
